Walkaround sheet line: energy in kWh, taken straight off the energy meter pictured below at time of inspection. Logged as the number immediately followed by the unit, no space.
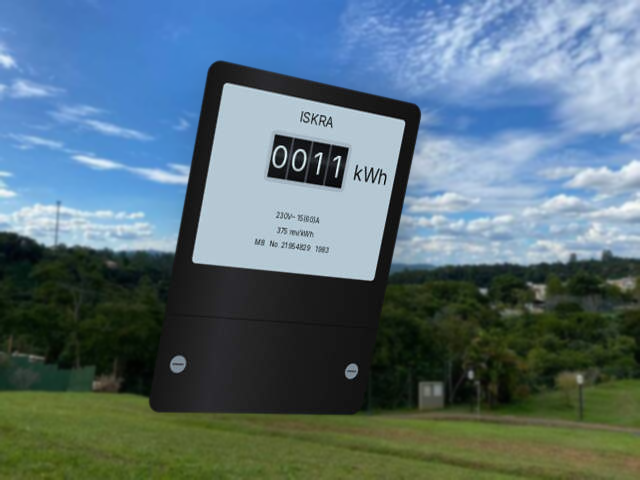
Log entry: 11kWh
